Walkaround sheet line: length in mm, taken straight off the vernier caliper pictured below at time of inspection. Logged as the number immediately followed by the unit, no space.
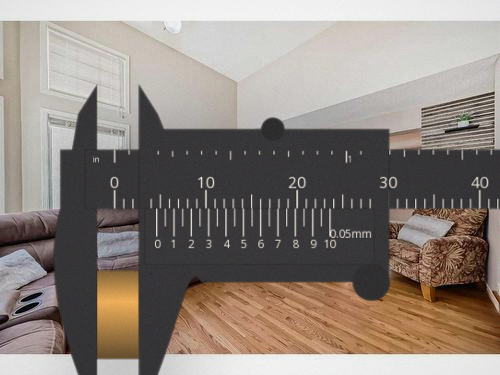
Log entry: 4.6mm
